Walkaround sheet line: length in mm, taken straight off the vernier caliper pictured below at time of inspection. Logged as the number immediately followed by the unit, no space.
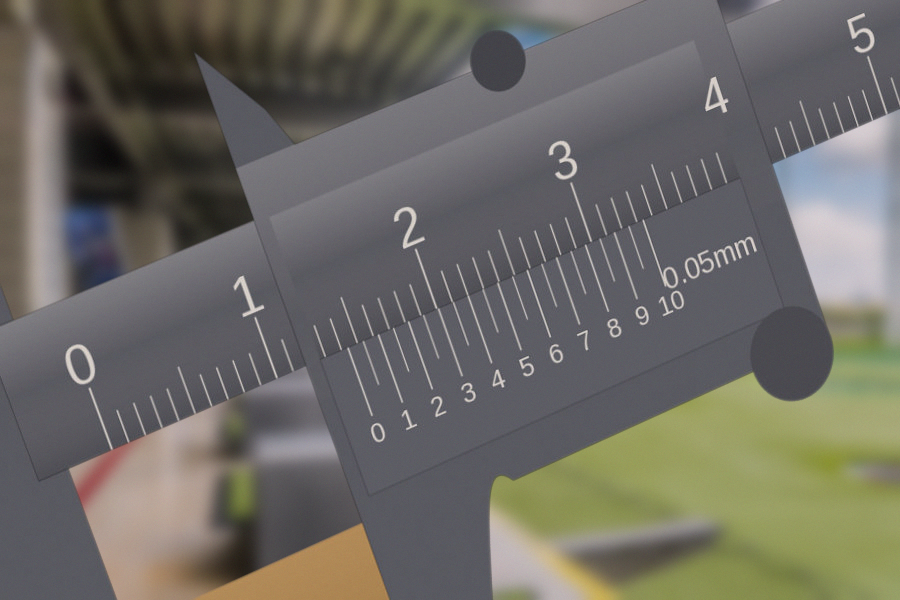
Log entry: 14.4mm
